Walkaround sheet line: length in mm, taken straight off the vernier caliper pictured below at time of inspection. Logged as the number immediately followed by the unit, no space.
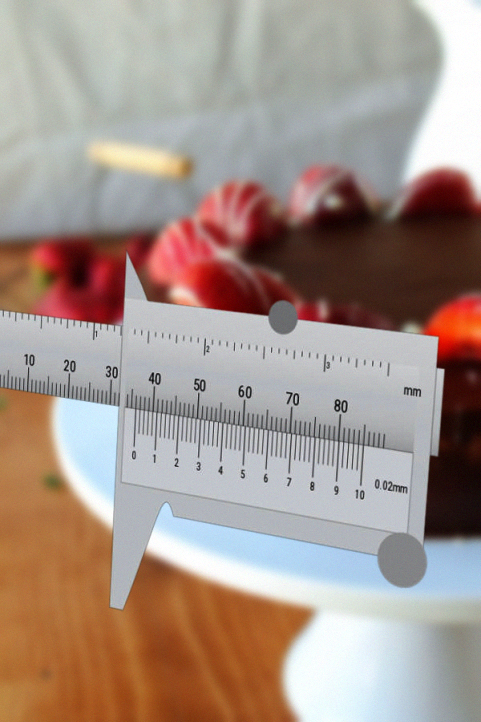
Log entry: 36.0mm
